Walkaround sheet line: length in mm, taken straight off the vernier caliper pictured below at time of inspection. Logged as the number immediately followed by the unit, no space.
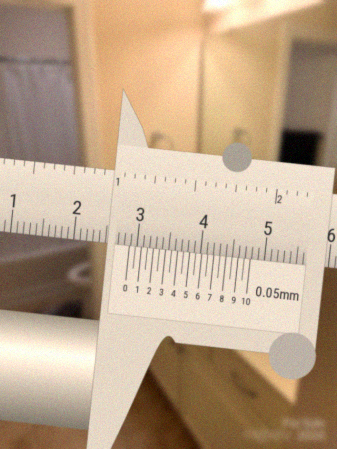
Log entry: 28.8mm
